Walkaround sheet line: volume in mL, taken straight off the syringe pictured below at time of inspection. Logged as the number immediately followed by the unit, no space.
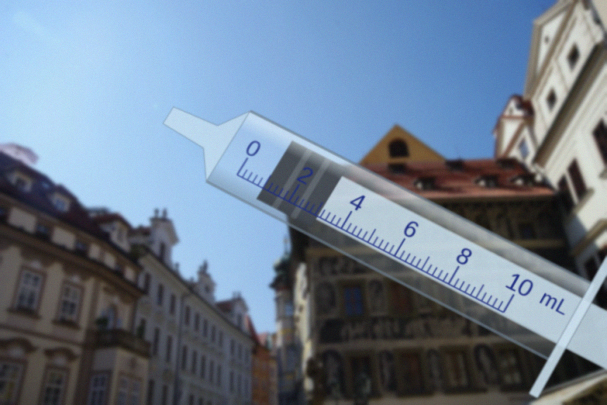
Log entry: 1mL
